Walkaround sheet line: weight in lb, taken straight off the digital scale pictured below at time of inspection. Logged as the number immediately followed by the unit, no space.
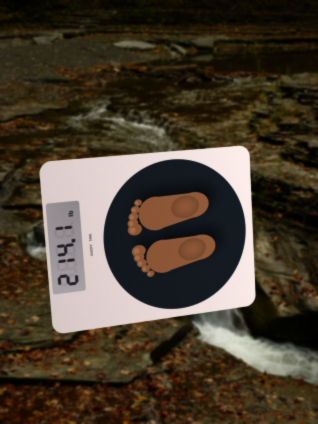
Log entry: 214.1lb
